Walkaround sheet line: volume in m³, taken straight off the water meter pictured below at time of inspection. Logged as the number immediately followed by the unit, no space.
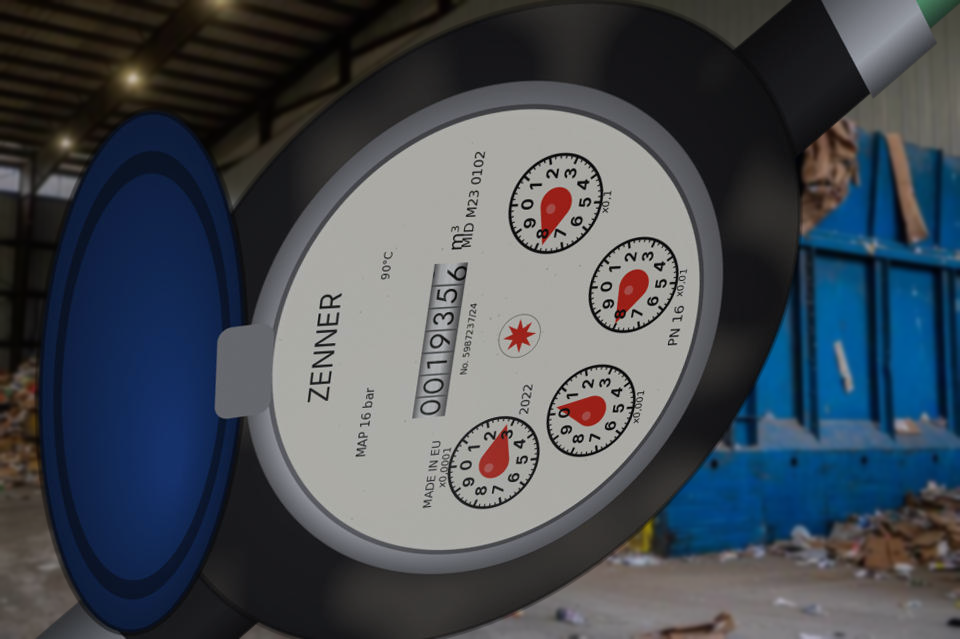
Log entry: 19355.7802m³
